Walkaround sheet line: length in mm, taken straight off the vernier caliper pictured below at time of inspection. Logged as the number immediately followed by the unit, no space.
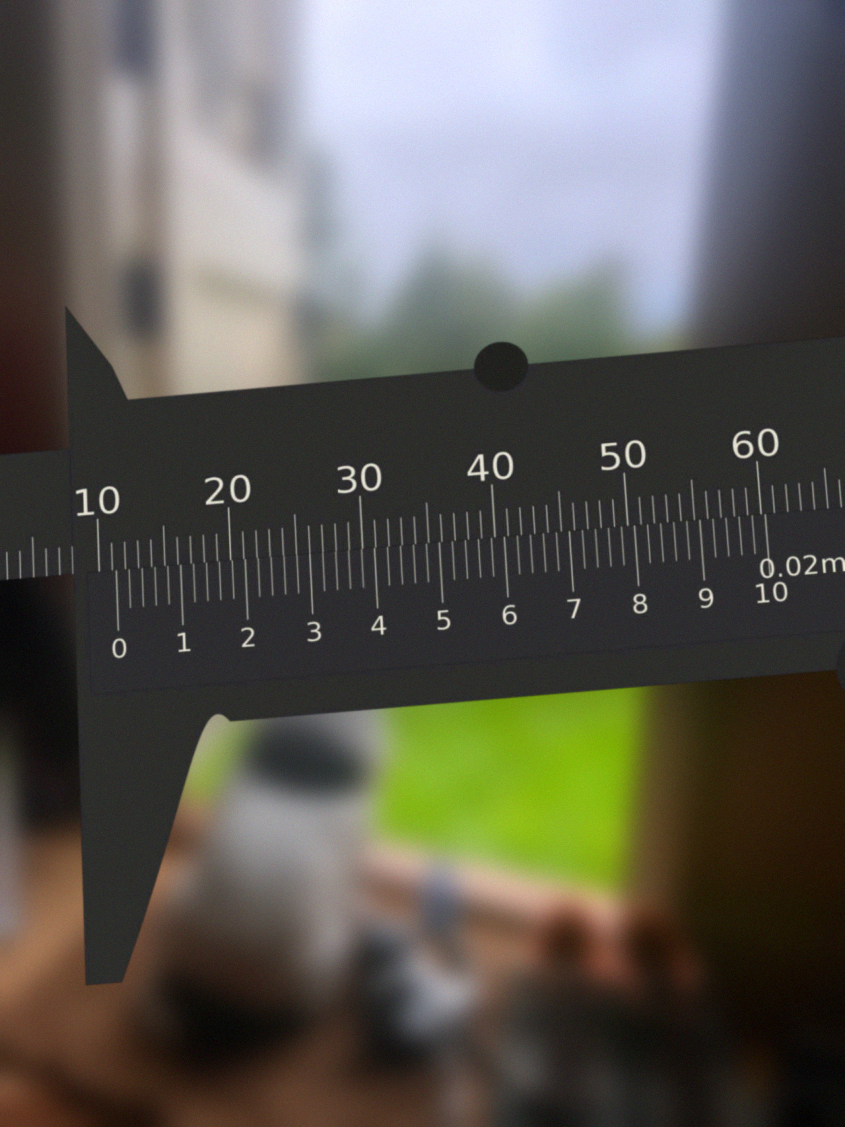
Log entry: 11.3mm
